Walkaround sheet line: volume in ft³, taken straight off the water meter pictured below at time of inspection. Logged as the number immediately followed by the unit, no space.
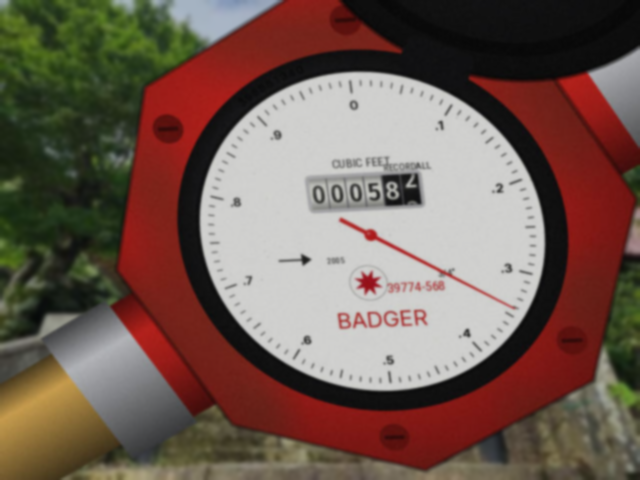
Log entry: 582.34ft³
